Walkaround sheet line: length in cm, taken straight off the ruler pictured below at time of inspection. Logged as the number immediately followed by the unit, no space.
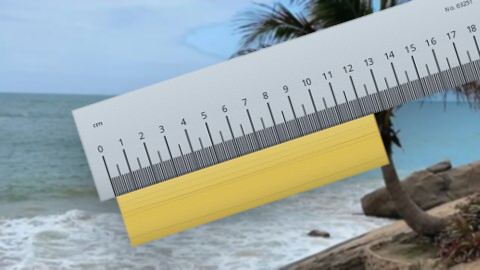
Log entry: 12.5cm
